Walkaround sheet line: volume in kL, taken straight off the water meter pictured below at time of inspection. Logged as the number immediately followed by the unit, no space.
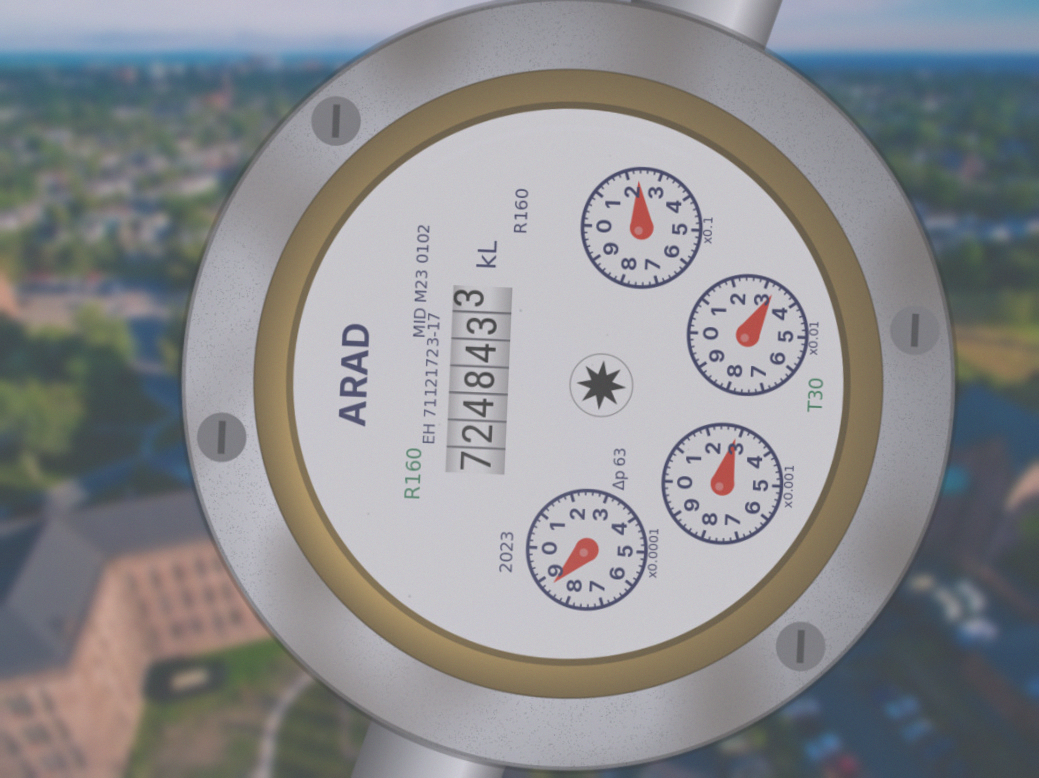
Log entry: 7248433.2328kL
